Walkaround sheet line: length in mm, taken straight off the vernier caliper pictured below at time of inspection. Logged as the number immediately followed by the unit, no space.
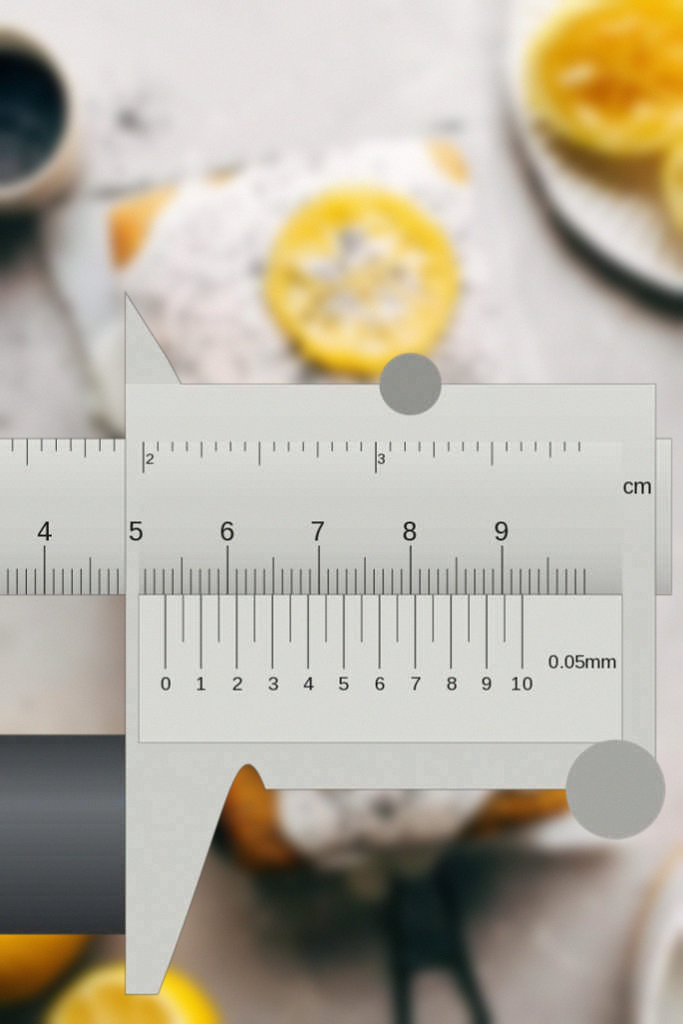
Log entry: 53.2mm
